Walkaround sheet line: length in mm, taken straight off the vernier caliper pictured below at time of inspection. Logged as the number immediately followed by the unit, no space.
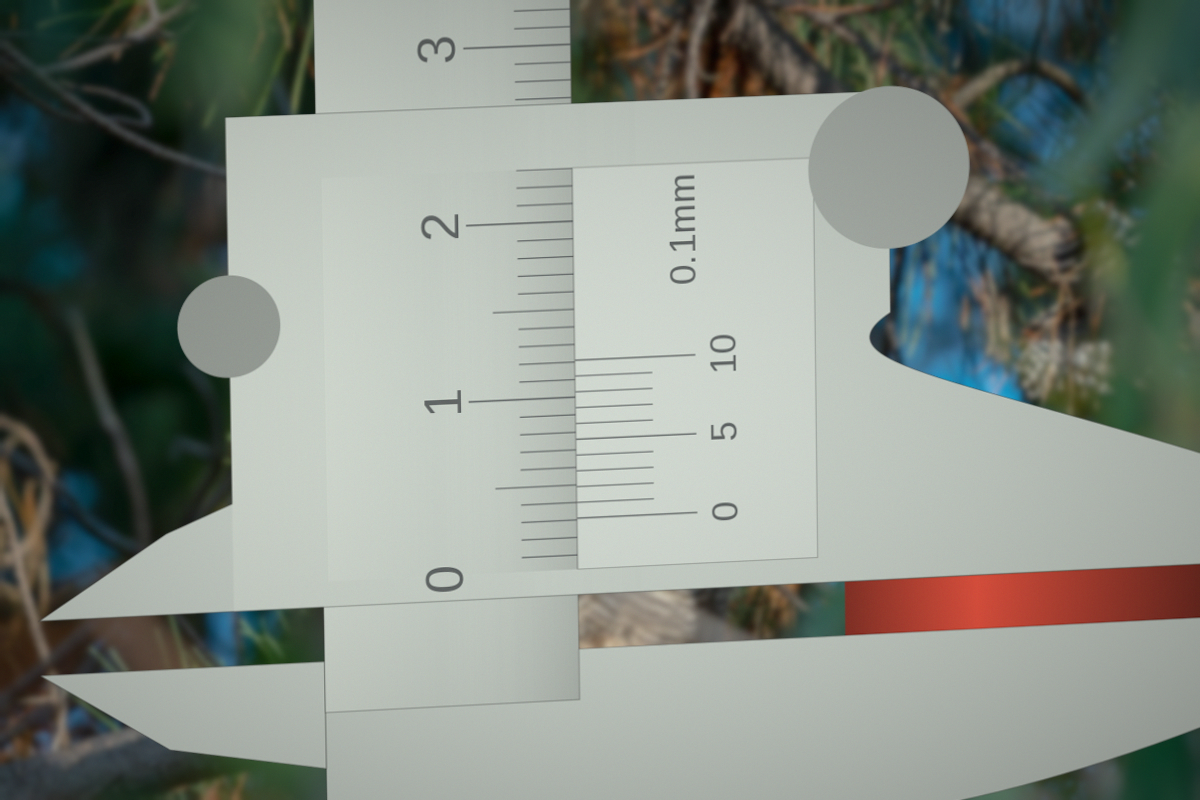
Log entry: 3.1mm
